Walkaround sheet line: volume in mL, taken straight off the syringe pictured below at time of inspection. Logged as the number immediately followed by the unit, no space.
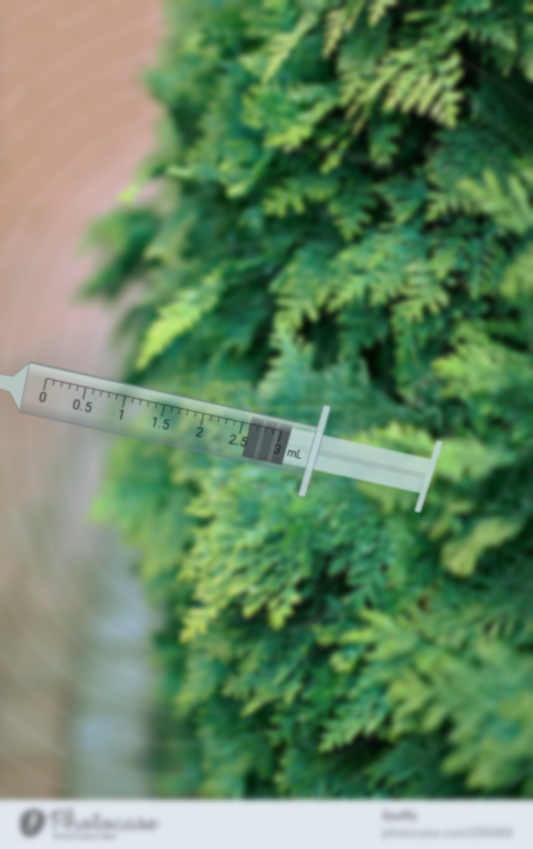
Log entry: 2.6mL
